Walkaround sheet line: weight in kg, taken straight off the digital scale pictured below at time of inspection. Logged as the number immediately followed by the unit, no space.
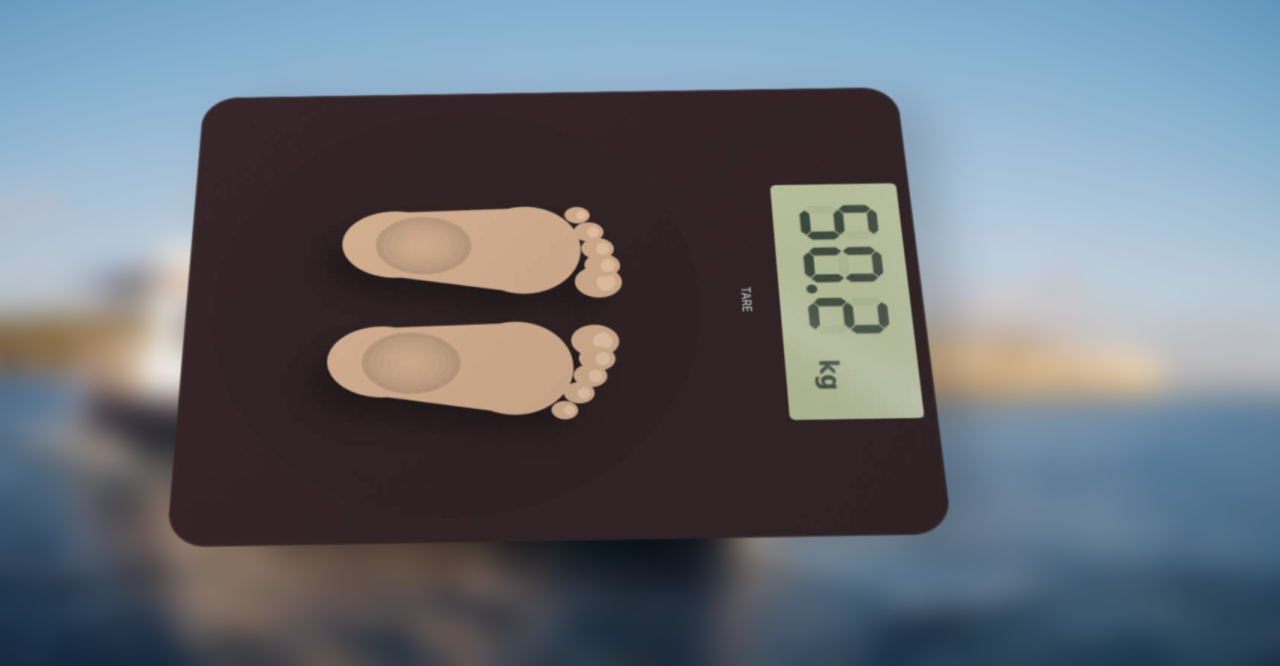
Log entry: 50.2kg
